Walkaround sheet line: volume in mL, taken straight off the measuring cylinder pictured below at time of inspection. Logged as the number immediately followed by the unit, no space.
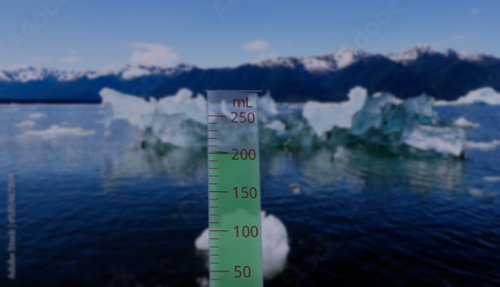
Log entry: 200mL
